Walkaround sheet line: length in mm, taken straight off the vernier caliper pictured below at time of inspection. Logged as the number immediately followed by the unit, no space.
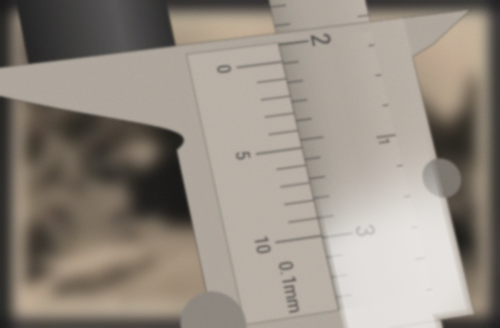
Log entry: 20.9mm
